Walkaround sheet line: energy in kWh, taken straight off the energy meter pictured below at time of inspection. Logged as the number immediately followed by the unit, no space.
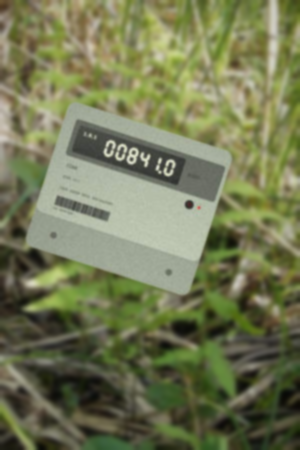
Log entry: 841.0kWh
